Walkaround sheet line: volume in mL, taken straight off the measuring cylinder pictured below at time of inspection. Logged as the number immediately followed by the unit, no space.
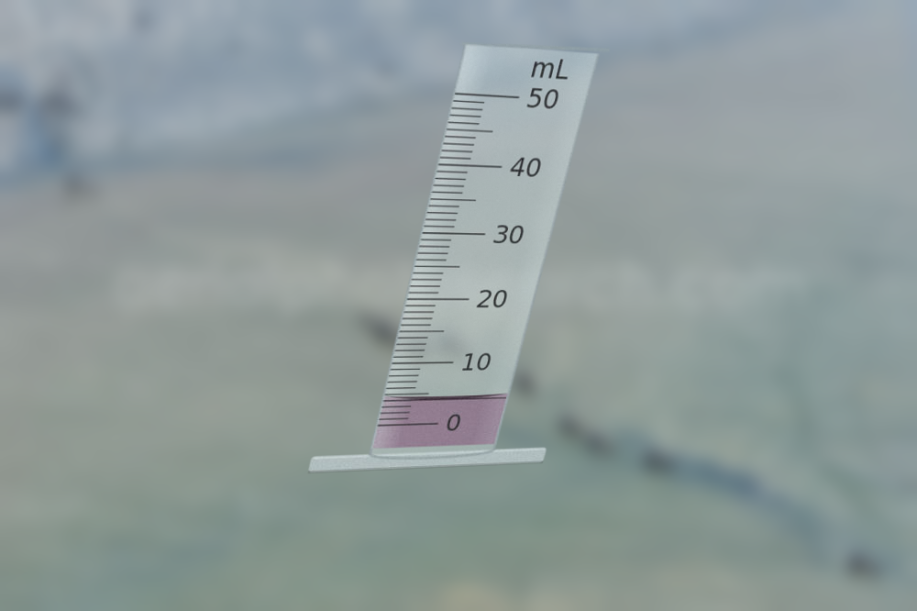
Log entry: 4mL
